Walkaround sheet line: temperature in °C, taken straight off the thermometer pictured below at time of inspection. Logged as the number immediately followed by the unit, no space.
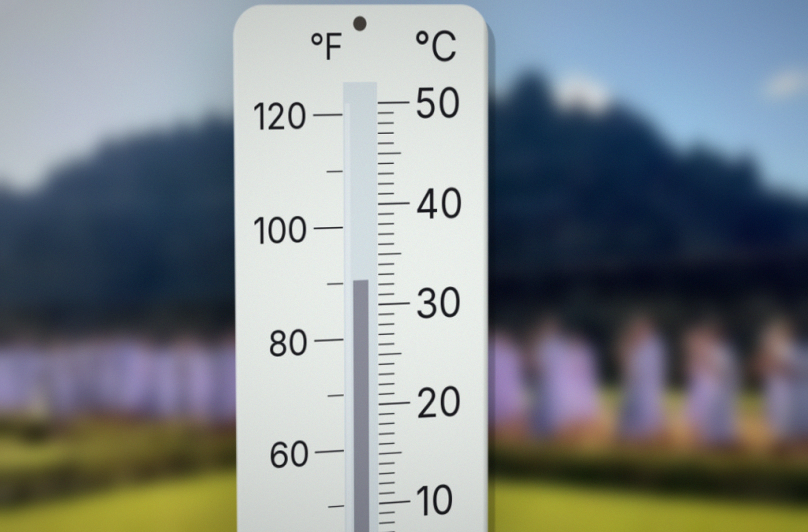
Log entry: 32.5°C
